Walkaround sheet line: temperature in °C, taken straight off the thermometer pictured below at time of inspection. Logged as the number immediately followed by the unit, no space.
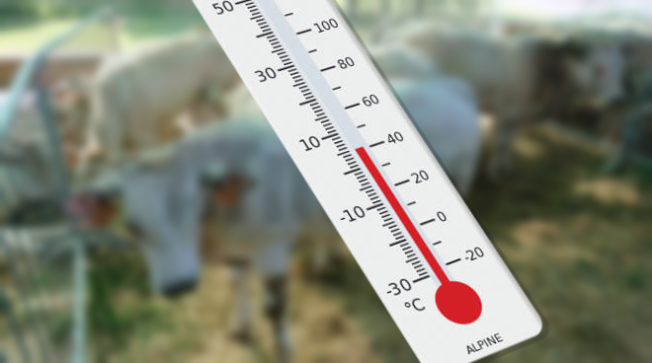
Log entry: 5°C
